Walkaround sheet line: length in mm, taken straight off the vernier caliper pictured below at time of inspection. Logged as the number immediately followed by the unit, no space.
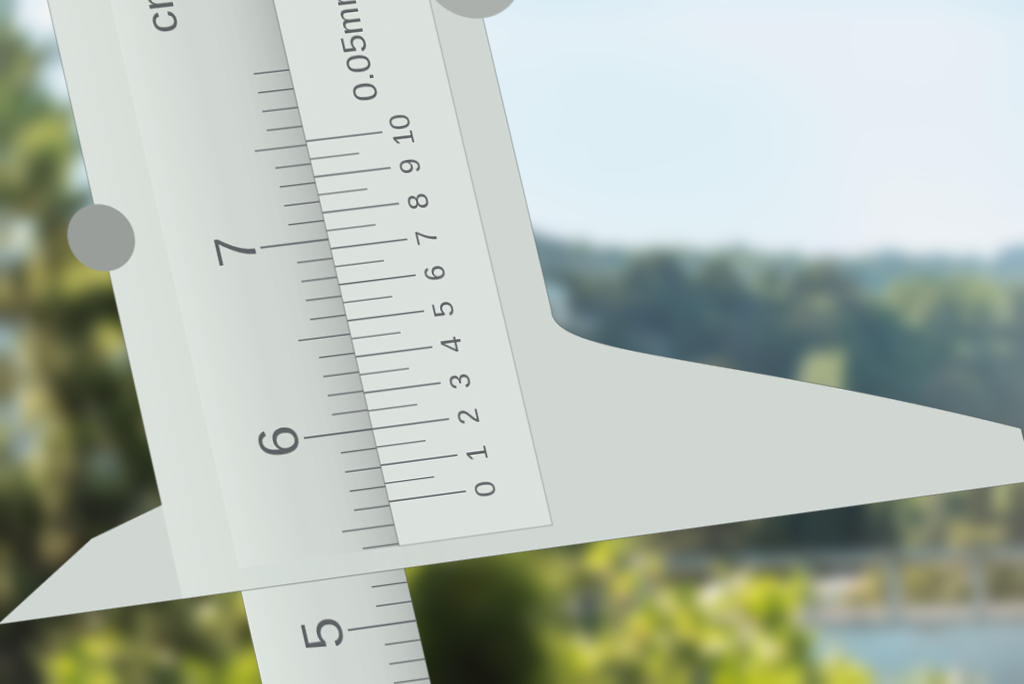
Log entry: 56.2mm
